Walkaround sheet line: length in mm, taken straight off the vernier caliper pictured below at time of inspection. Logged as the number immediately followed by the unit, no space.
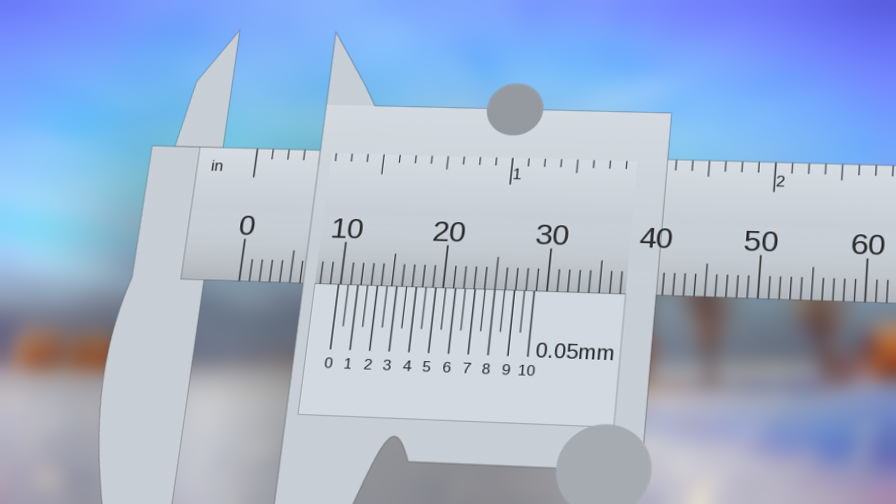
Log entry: 9.8mm
